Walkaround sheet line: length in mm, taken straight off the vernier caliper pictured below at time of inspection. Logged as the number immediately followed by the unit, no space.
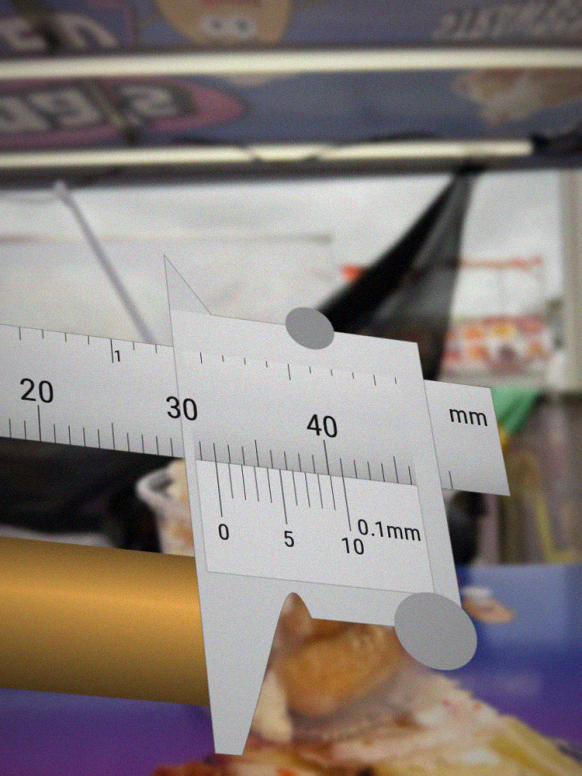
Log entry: 32.0mm
